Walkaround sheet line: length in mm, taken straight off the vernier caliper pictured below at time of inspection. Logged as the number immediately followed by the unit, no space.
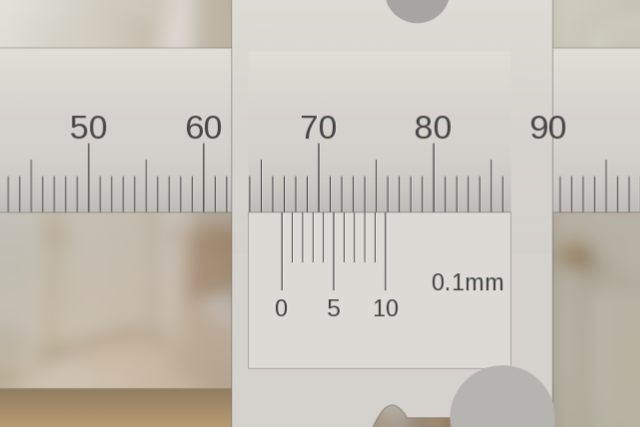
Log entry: 66.8mm
